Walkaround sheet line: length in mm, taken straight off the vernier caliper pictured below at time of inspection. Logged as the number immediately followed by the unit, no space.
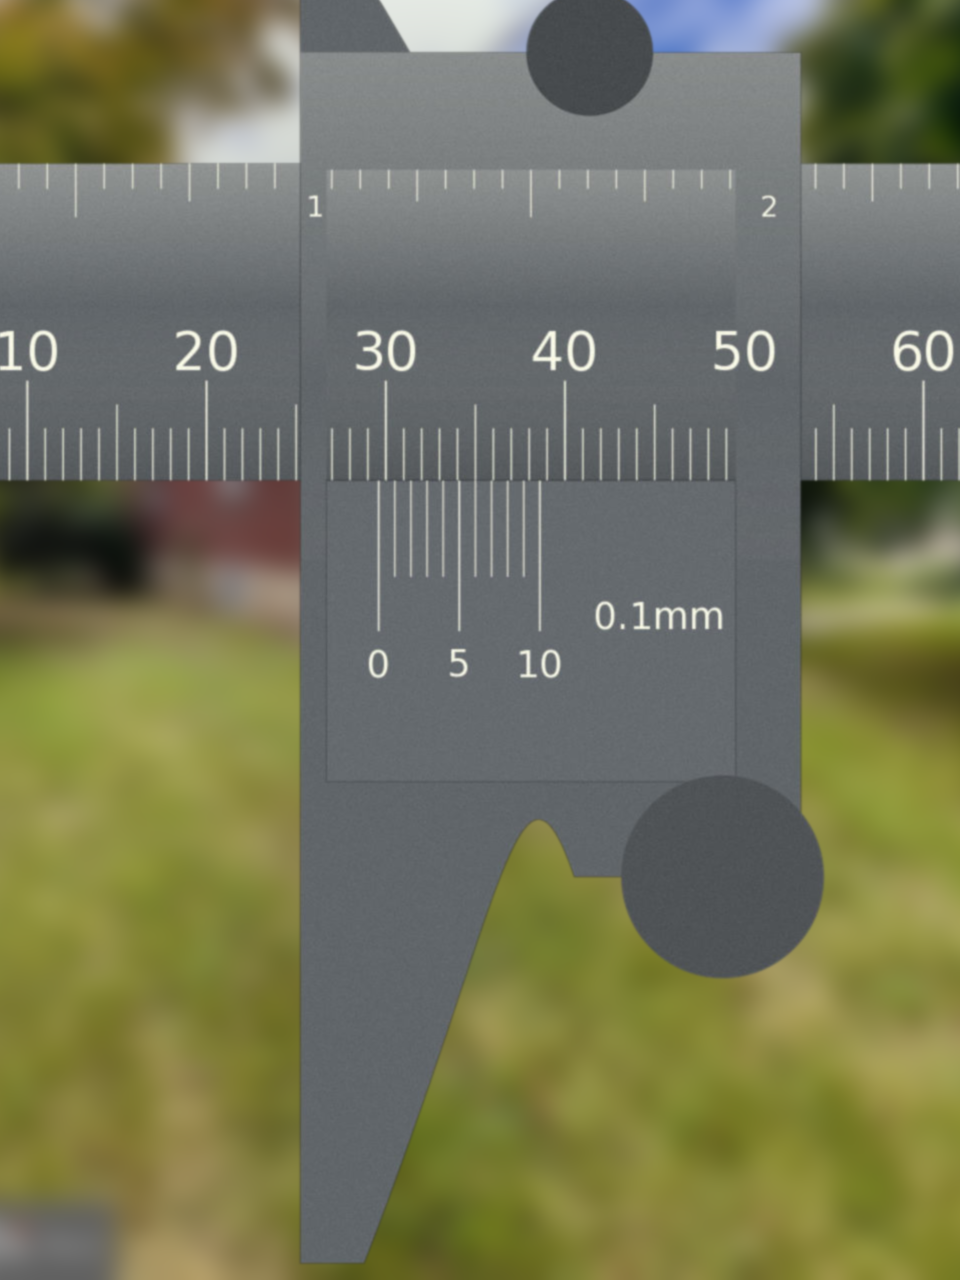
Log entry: 29.6mm
